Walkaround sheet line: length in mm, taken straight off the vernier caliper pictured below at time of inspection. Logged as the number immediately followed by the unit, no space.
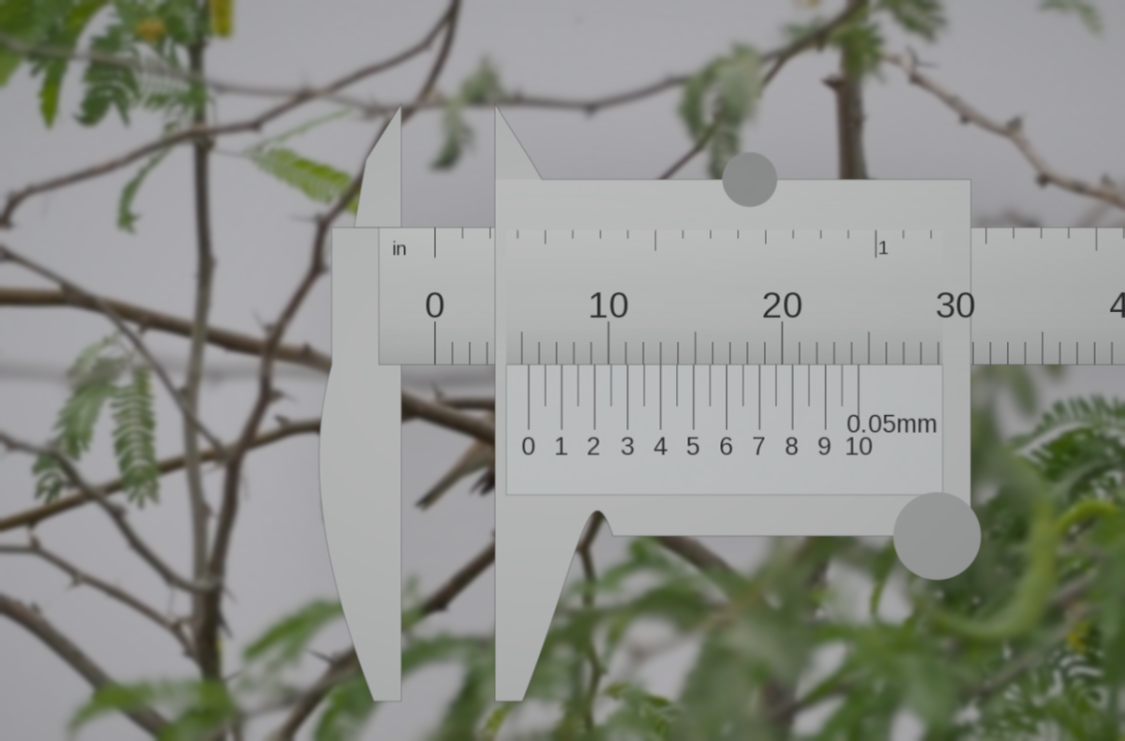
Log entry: 5.4mm
